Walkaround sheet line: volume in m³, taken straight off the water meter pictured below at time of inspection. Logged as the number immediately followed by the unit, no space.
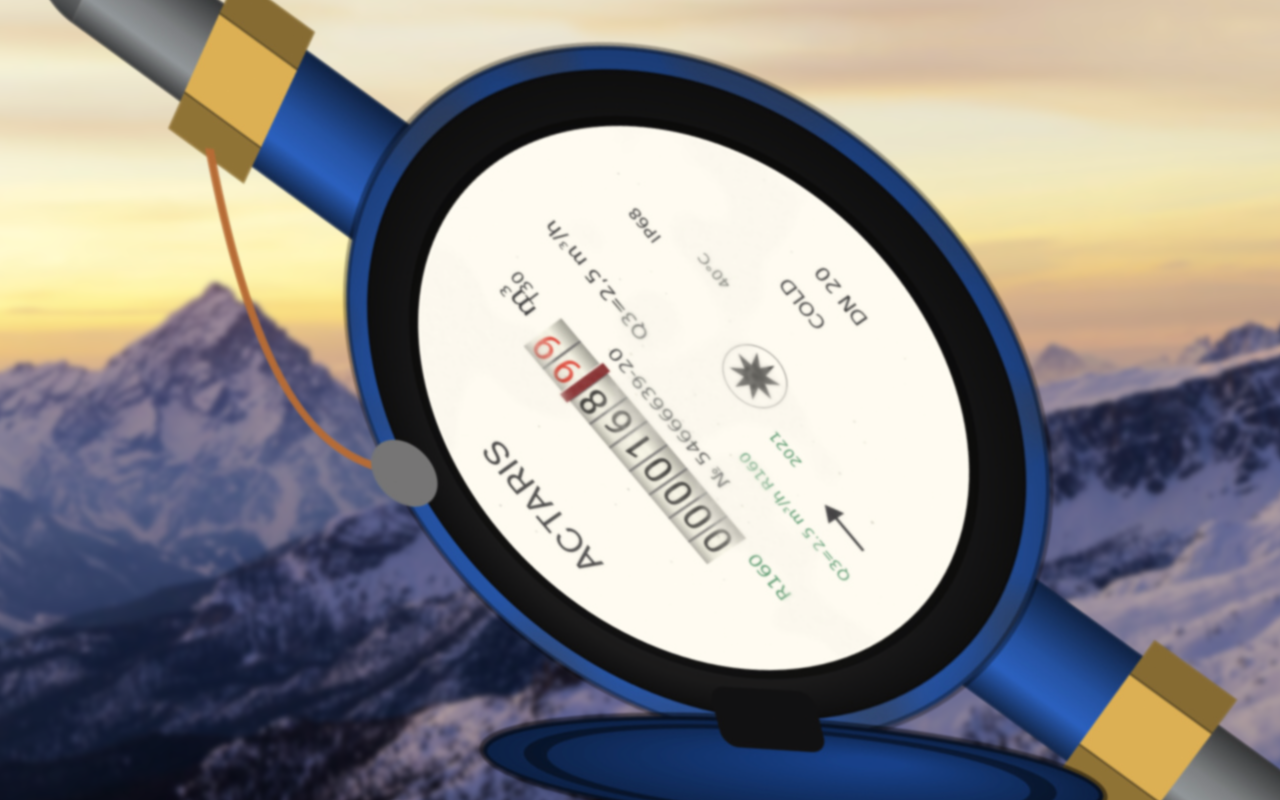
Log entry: 168.99m³
